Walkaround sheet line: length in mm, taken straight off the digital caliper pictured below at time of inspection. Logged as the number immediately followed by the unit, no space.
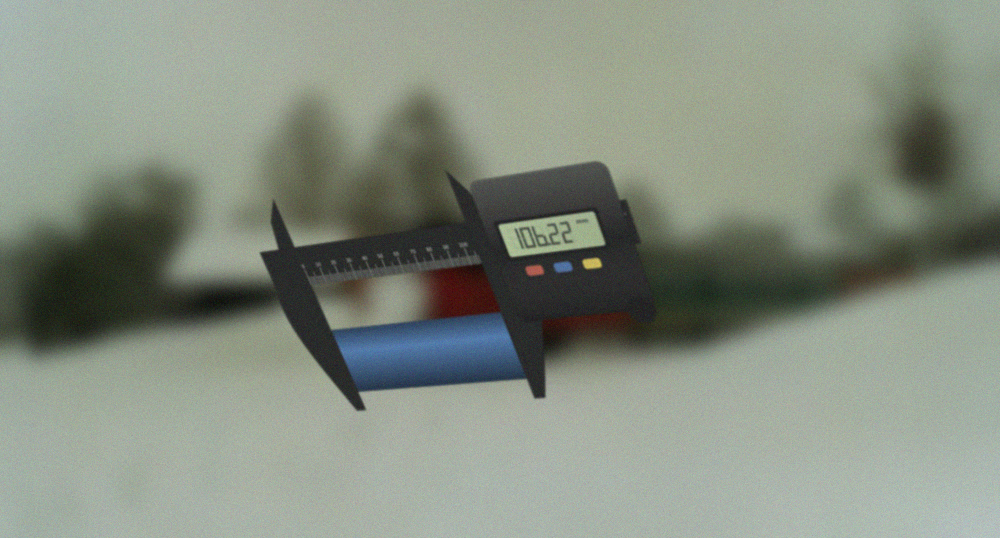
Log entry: 106.22mm
